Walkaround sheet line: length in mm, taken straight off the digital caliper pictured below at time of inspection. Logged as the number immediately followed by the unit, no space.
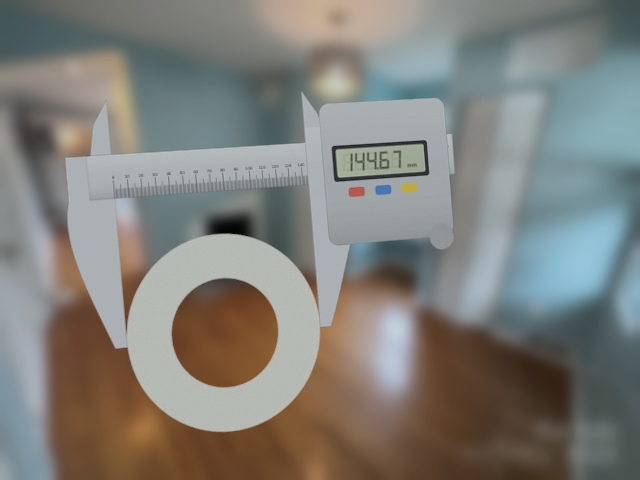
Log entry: 144.67mm
